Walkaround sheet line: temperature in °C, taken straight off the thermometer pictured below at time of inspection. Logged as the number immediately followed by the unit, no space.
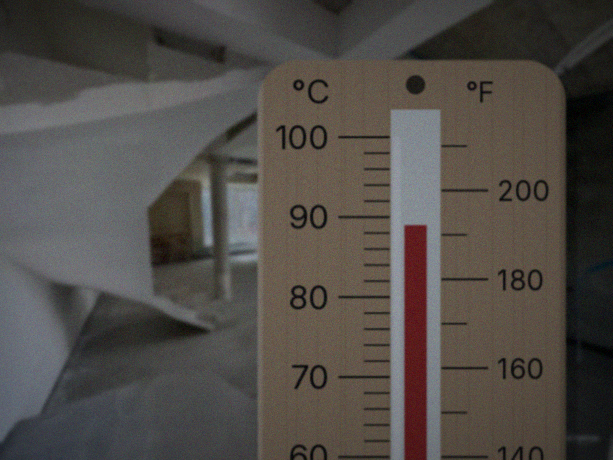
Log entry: 89°C
